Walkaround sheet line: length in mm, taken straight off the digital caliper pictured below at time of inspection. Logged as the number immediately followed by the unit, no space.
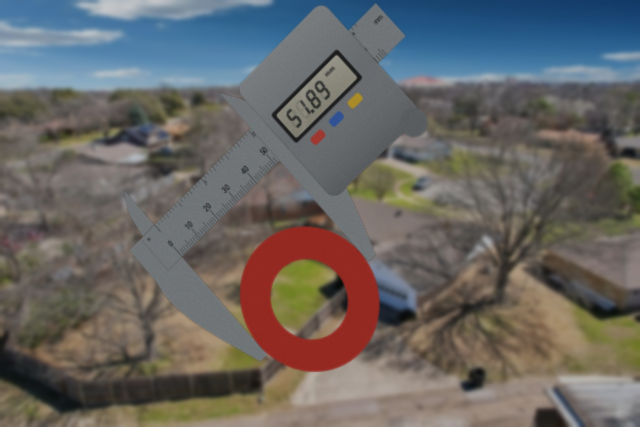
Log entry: 51.89mm
